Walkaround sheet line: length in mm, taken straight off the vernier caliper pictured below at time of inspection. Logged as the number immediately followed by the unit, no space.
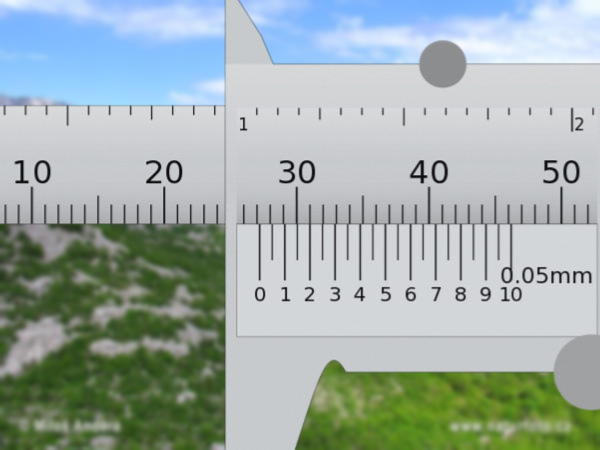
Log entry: 27.2mm
